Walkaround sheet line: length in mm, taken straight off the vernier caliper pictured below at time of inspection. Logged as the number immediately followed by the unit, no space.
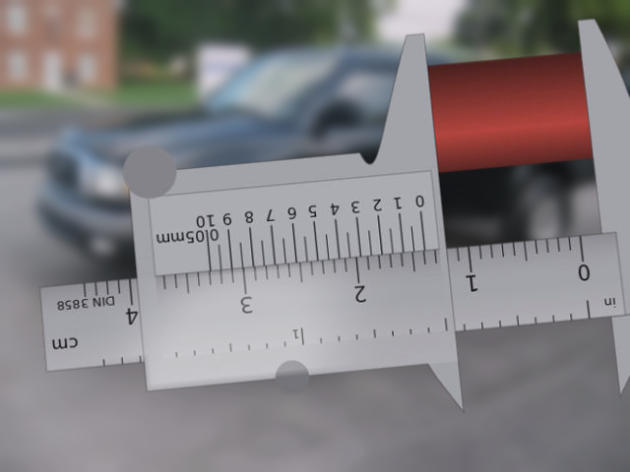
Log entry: 13.9mm
